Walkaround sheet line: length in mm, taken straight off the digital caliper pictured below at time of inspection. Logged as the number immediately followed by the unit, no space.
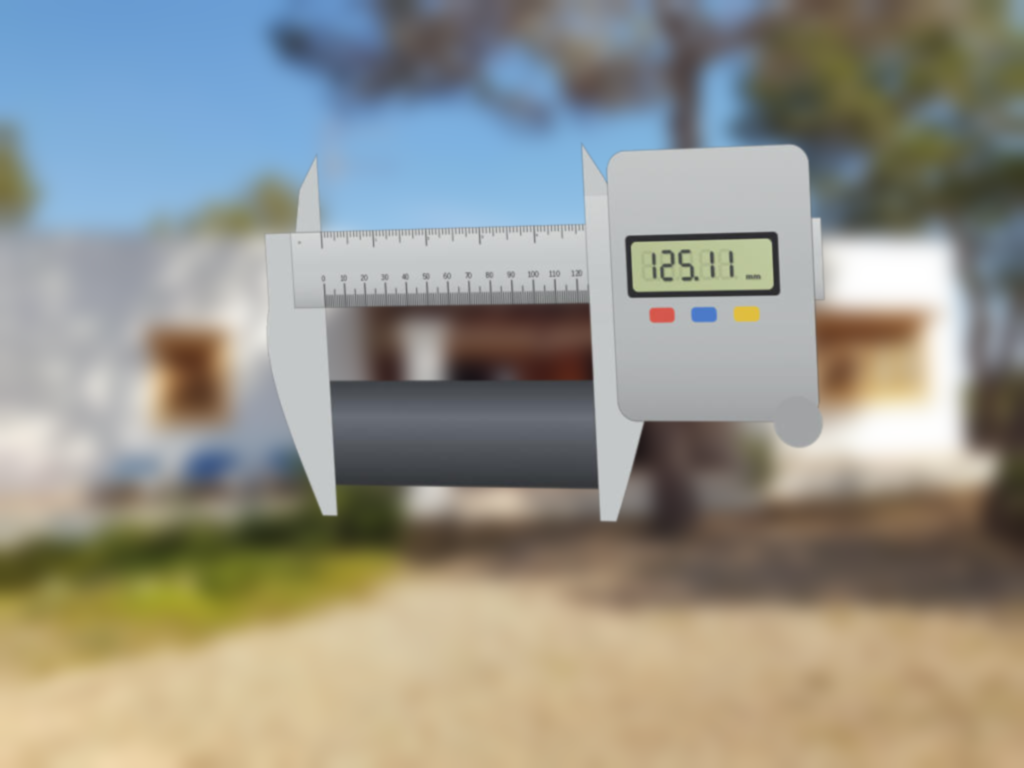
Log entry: 125.11mm
